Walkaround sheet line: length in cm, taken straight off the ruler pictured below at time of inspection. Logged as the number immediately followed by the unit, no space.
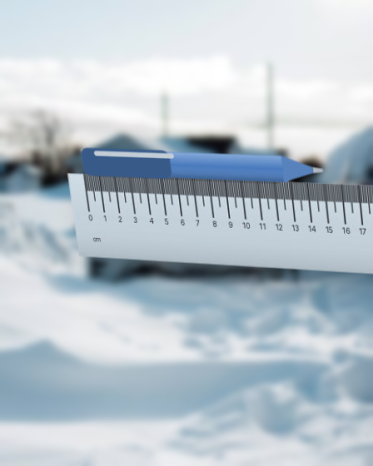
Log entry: 15cm
